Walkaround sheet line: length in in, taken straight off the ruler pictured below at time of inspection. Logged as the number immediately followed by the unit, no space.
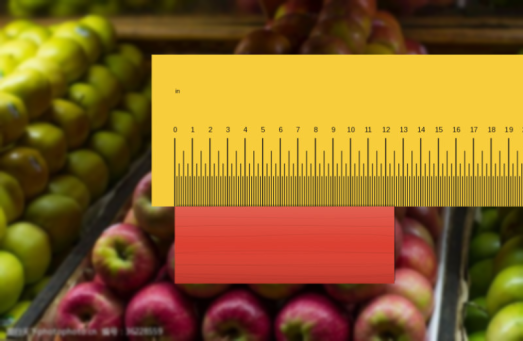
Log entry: 12.5in
